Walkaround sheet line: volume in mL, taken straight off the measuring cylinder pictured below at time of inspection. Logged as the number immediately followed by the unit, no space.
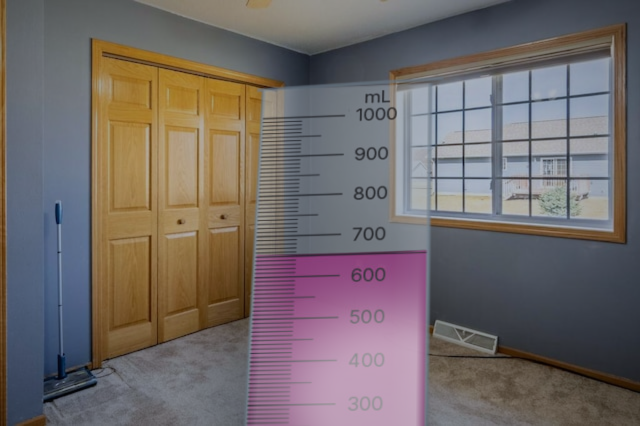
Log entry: 650mL
